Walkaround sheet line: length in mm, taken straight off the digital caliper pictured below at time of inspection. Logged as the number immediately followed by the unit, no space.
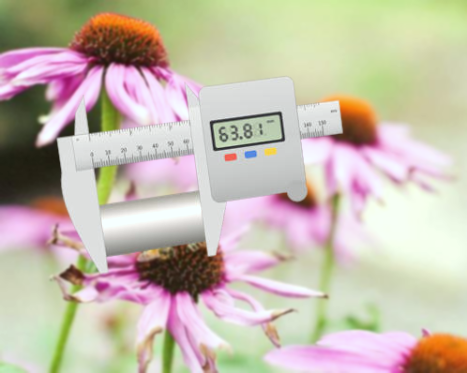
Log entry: 63.81mm
